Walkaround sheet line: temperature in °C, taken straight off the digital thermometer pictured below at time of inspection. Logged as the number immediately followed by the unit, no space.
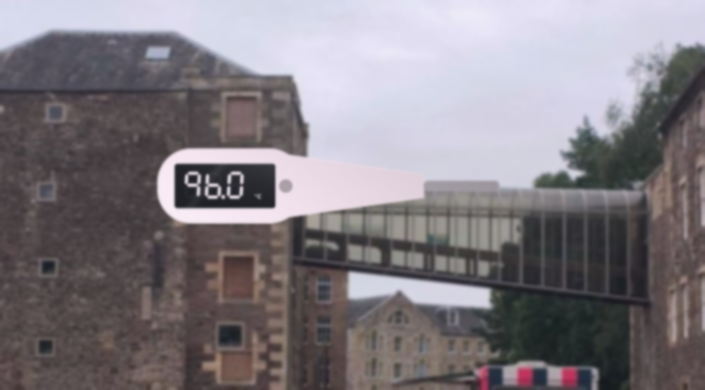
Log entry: 96.0°C
